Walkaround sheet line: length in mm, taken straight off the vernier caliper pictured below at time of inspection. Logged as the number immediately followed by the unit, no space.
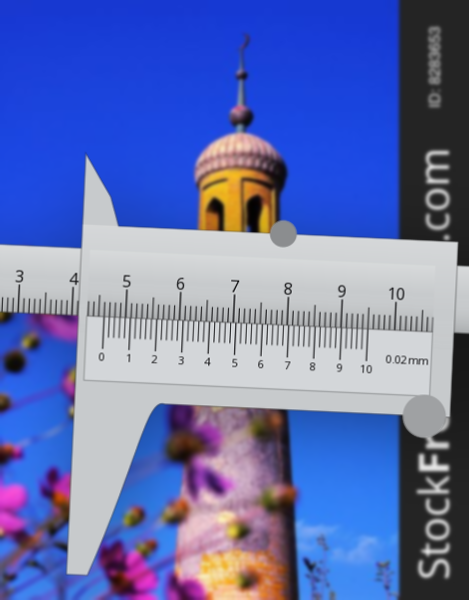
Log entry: 46.0mm
